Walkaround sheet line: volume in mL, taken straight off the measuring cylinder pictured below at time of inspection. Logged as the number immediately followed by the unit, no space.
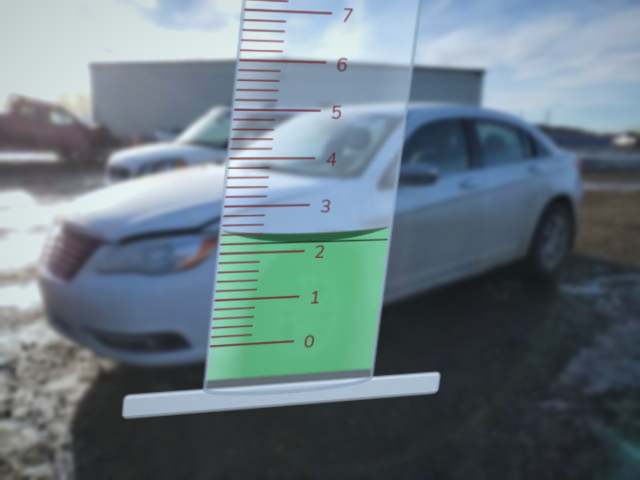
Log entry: 2.2mL
